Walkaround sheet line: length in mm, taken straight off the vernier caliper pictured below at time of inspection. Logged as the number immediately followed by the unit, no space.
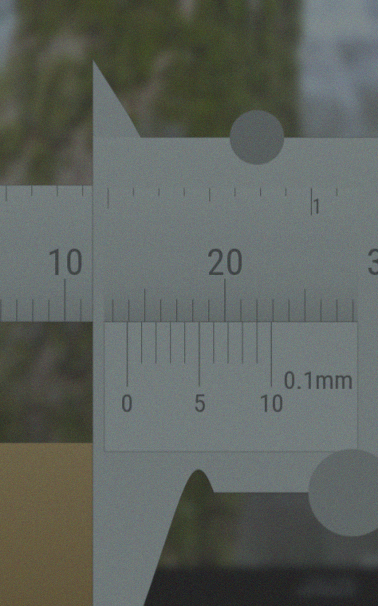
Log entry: 13.9mm
